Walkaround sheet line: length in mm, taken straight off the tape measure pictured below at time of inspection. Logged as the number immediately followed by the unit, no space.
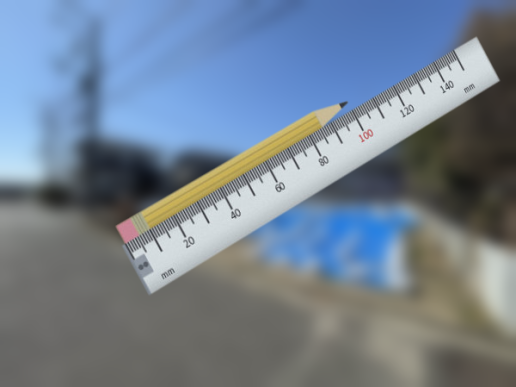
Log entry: 100mm
